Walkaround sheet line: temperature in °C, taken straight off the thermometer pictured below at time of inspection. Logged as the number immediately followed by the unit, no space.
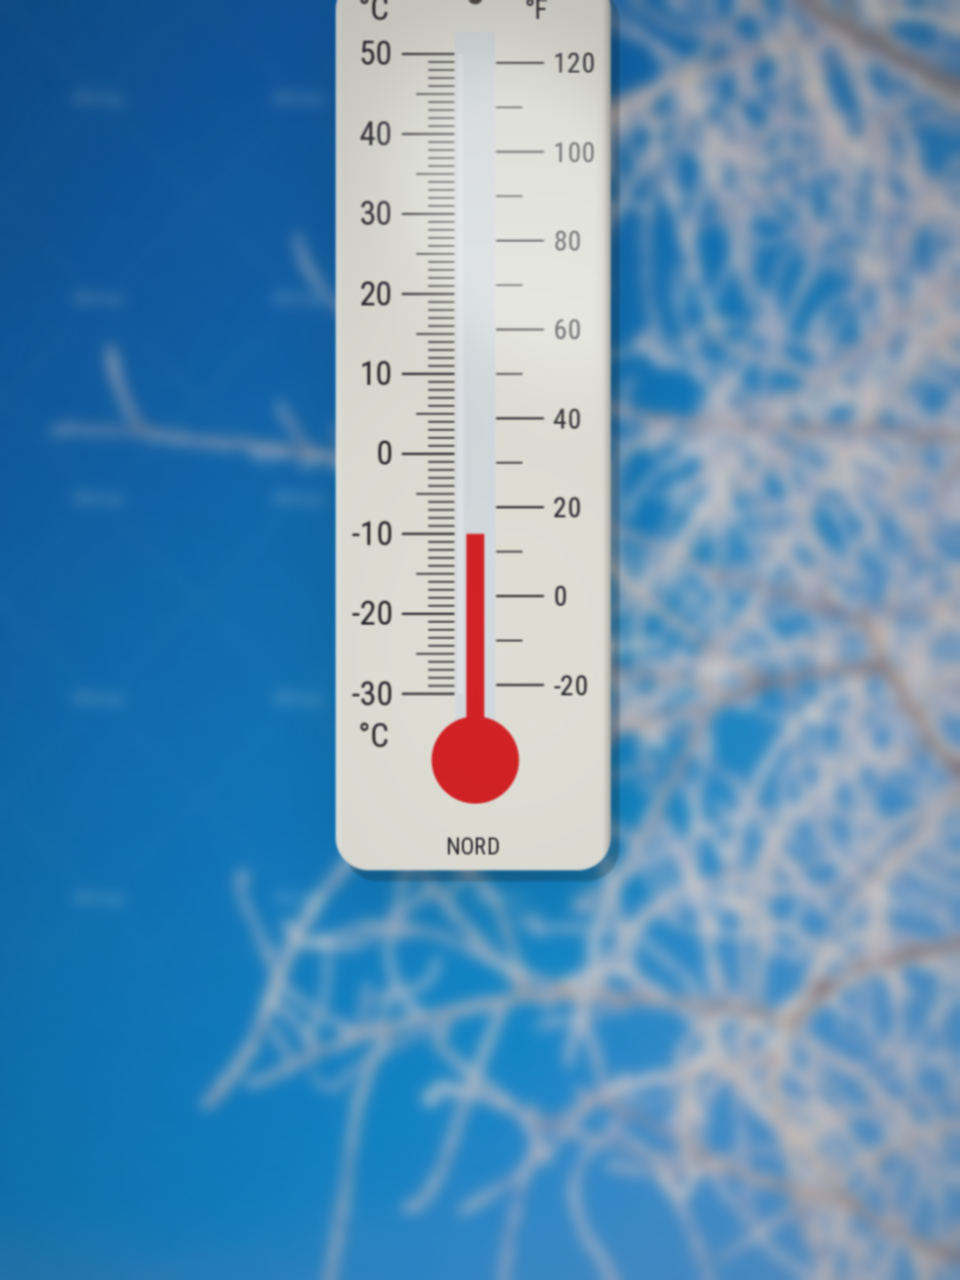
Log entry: -10°C
